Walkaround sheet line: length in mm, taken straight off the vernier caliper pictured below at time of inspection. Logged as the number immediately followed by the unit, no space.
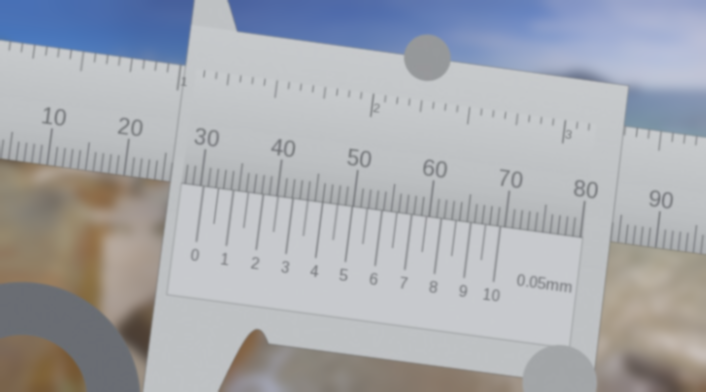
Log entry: 30.4mm
